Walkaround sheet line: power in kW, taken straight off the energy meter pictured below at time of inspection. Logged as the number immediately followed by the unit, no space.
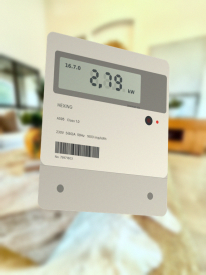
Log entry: 2.79kW
